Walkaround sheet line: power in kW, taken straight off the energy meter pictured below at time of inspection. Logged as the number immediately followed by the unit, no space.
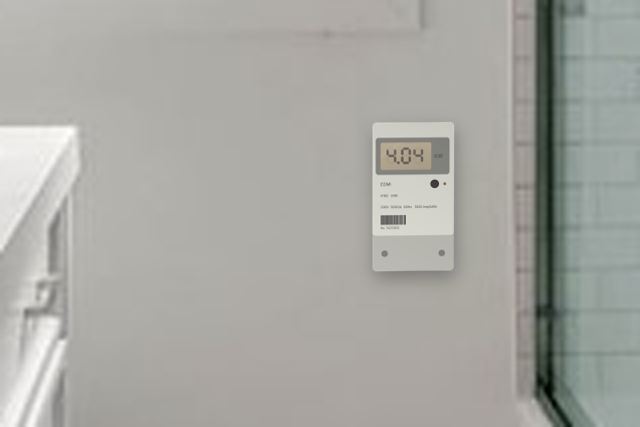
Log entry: 4.04kW
